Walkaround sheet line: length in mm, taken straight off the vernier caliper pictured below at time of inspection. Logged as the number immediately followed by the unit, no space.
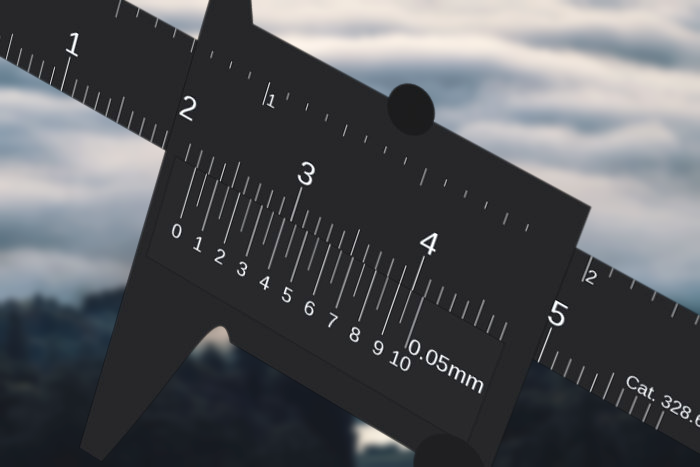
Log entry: 21.9mm
